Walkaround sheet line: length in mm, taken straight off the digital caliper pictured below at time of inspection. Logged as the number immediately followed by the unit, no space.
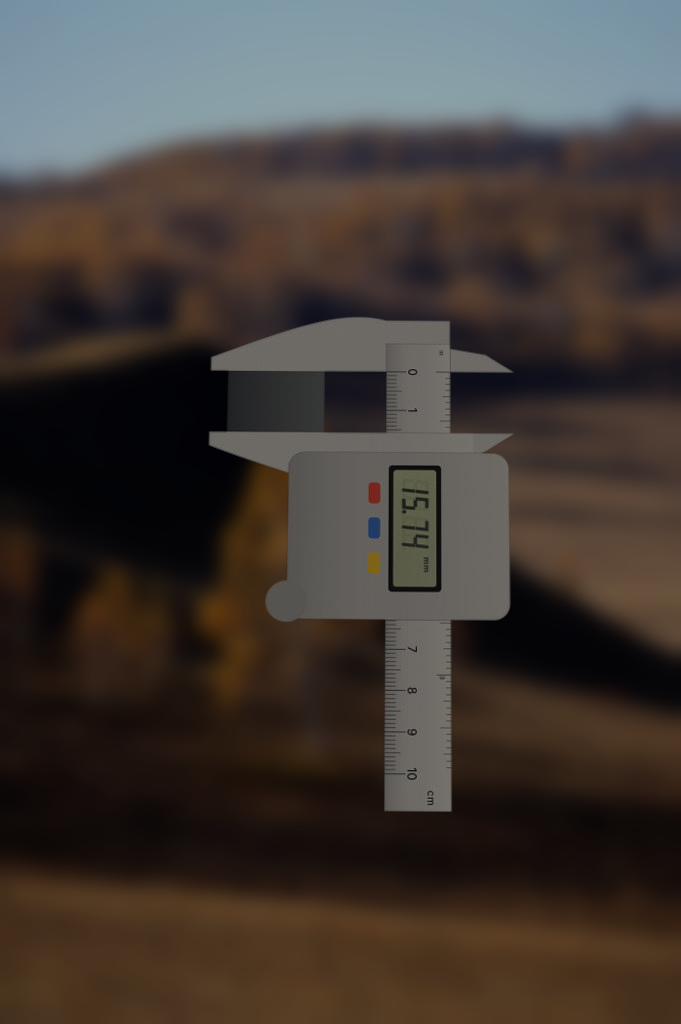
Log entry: 15.74mm
